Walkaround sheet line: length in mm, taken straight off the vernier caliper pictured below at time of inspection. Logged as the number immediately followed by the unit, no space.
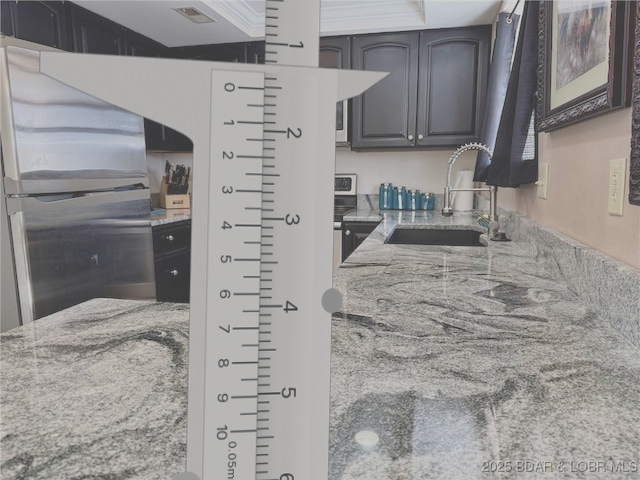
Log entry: 15.2mm
